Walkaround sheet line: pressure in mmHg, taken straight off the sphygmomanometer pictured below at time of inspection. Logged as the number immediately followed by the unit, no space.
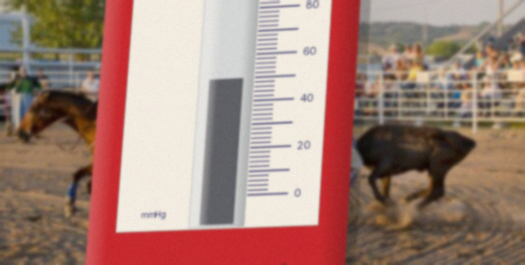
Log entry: 50mmHg
